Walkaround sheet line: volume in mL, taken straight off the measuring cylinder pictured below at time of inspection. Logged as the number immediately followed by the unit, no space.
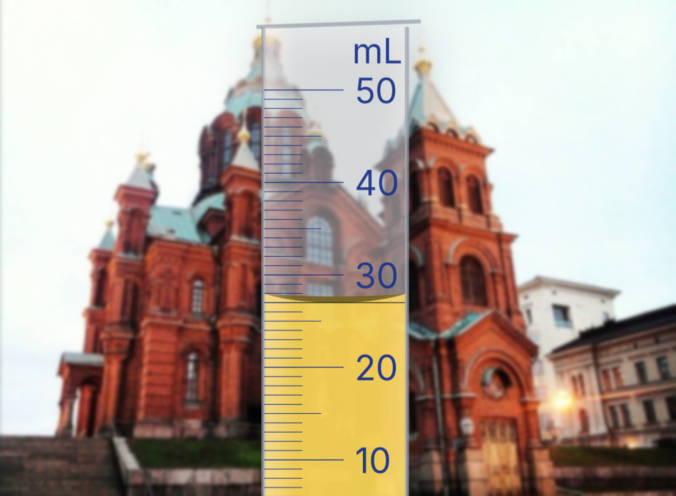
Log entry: 27mL
